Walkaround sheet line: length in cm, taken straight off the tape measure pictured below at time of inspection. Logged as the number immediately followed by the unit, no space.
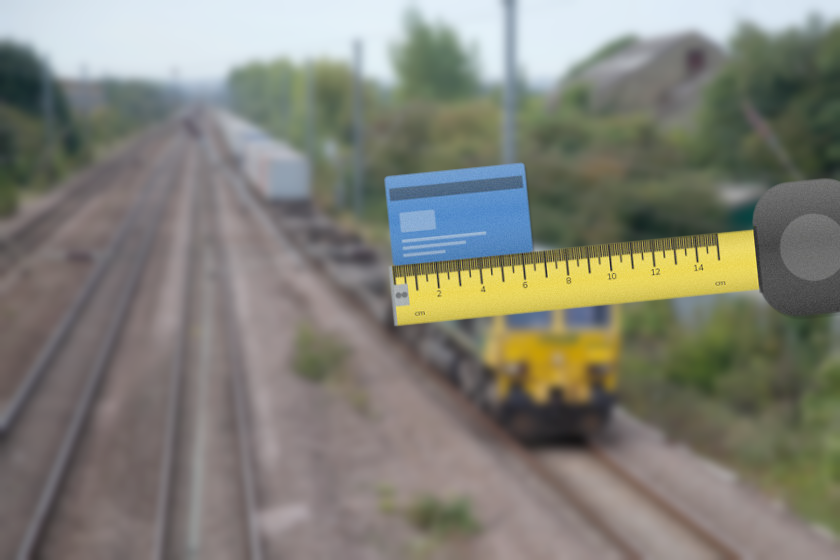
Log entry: 6.5cm
